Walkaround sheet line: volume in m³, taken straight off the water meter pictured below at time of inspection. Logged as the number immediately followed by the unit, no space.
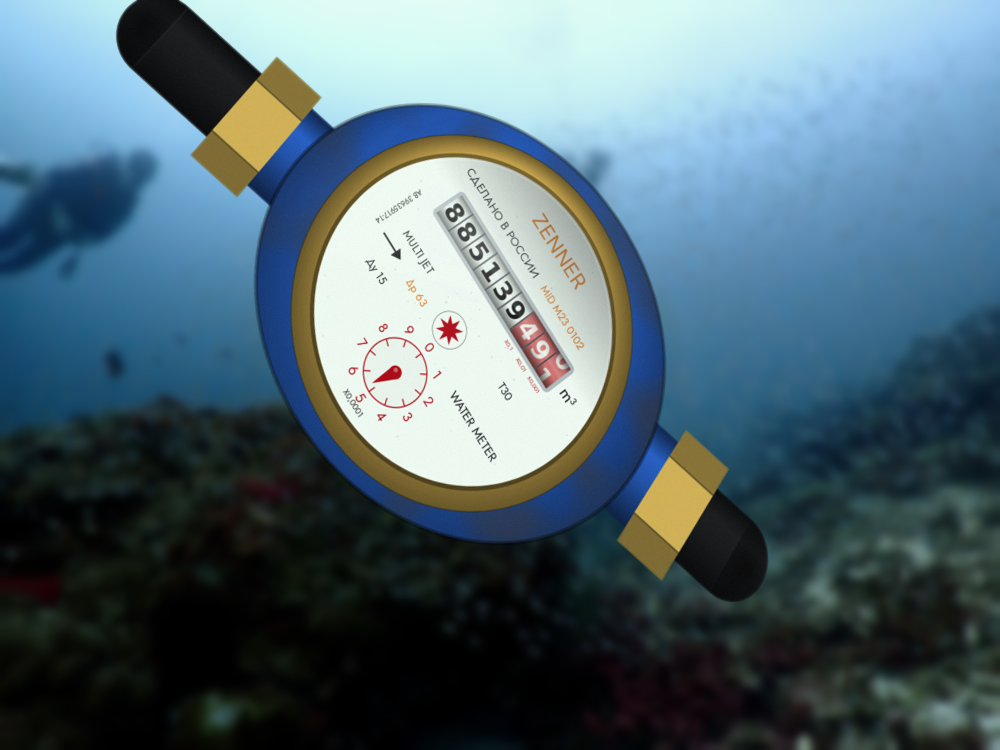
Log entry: 885139.4905m³
